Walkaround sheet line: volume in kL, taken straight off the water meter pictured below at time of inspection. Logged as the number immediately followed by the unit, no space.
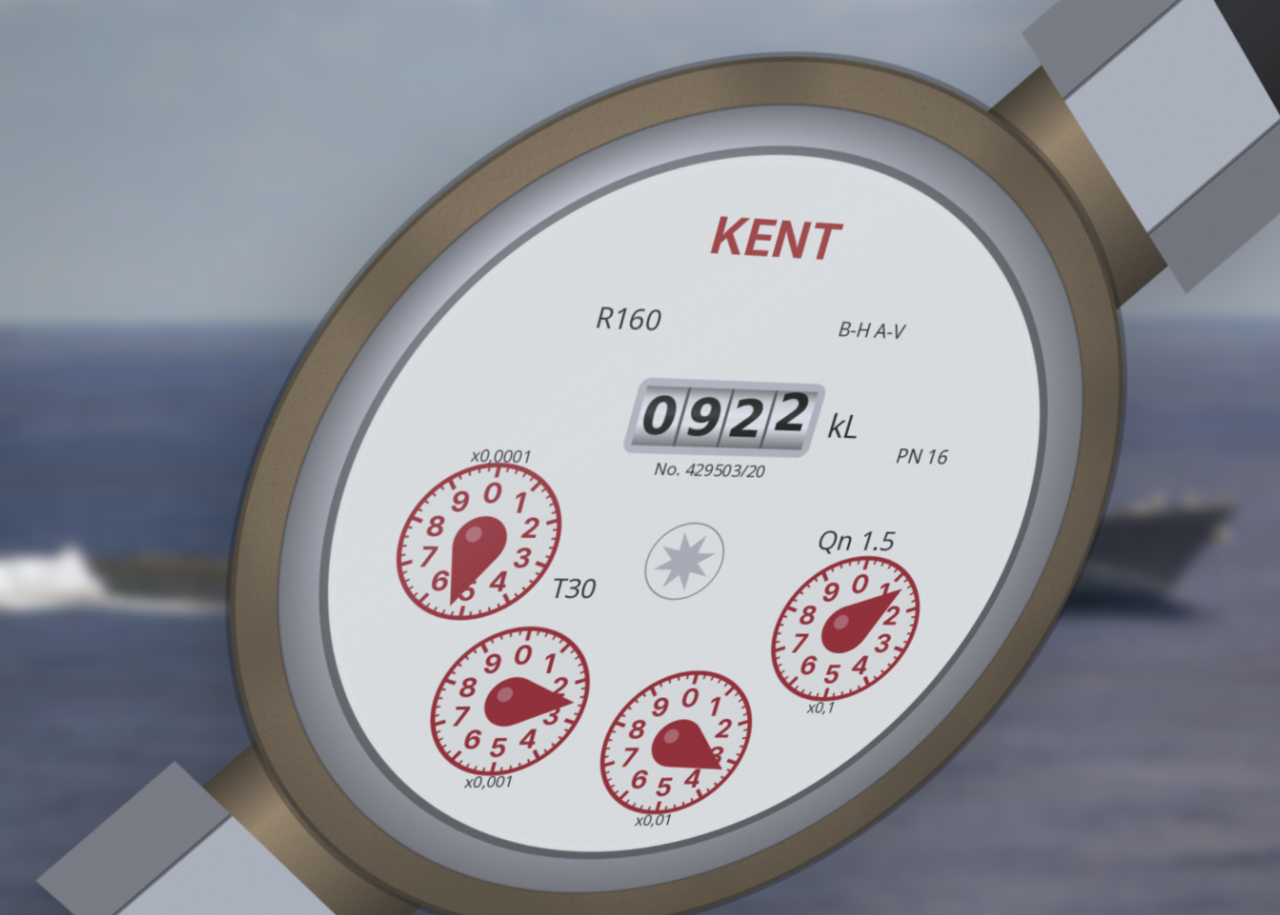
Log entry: 922.1325kL
